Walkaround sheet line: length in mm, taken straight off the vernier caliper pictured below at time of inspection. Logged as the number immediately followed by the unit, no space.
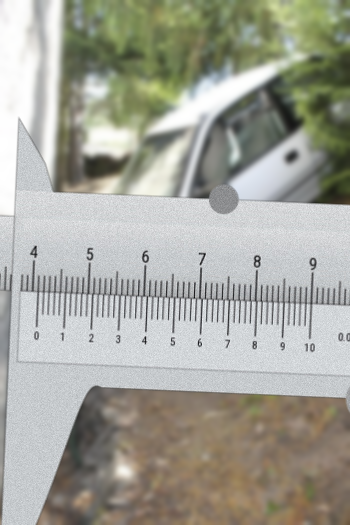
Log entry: 41.0mm
